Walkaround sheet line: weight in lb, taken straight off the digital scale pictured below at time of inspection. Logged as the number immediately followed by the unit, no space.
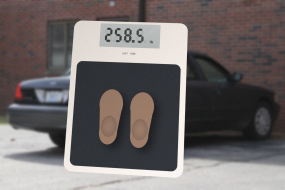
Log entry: 258.5lb
